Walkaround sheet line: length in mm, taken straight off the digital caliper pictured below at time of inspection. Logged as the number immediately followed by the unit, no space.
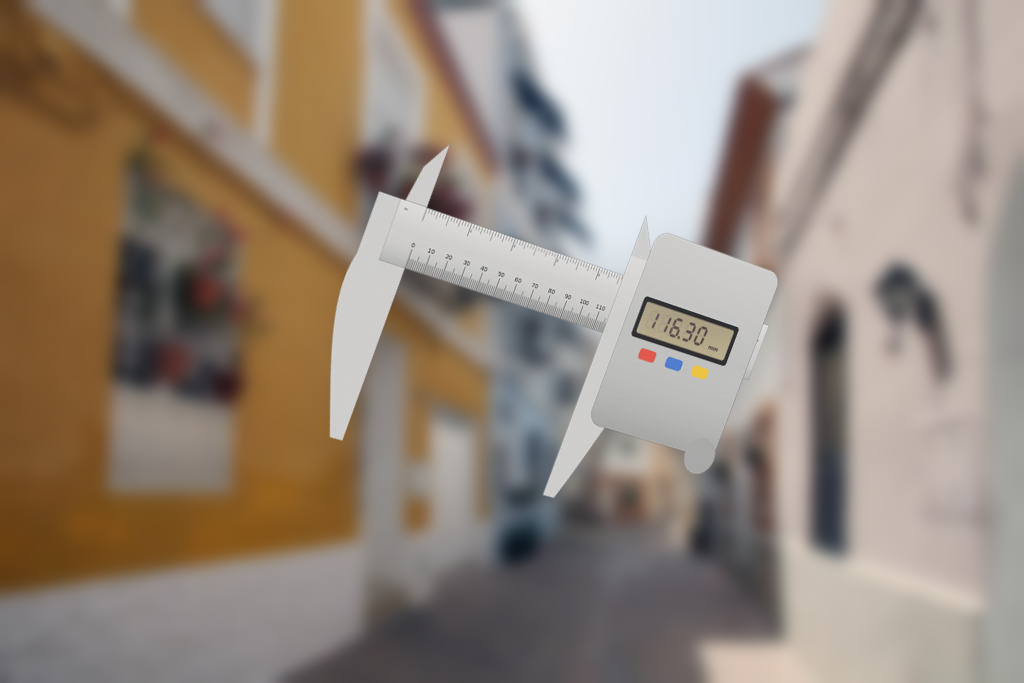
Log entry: 116.30mm
